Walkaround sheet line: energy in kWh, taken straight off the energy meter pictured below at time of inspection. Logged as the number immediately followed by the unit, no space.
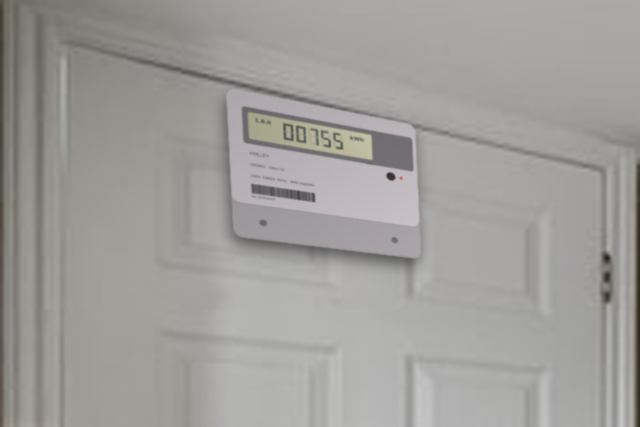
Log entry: 755kWh
